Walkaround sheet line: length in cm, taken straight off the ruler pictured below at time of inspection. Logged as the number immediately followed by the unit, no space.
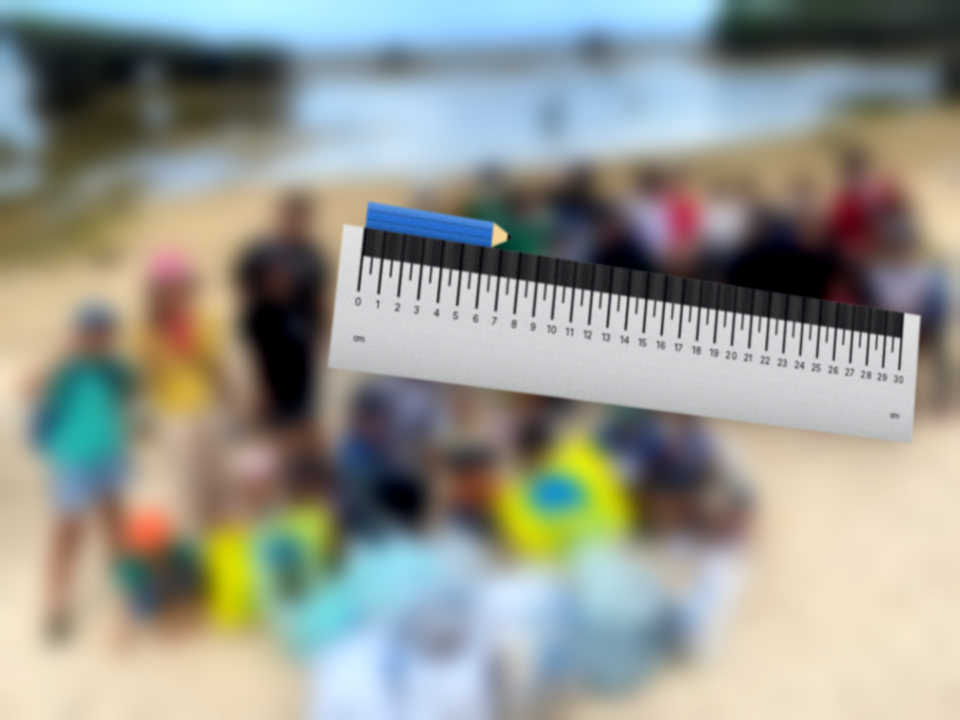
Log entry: 7.5cm
